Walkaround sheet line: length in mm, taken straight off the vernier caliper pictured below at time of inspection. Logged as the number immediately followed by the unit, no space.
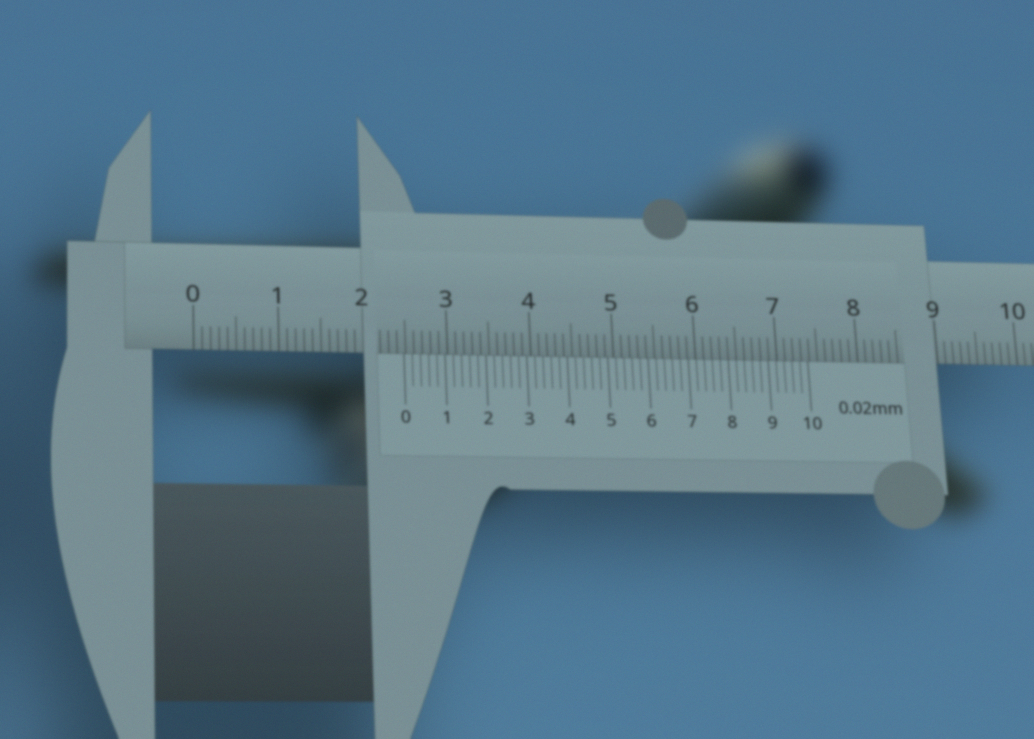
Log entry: 24.8mm
